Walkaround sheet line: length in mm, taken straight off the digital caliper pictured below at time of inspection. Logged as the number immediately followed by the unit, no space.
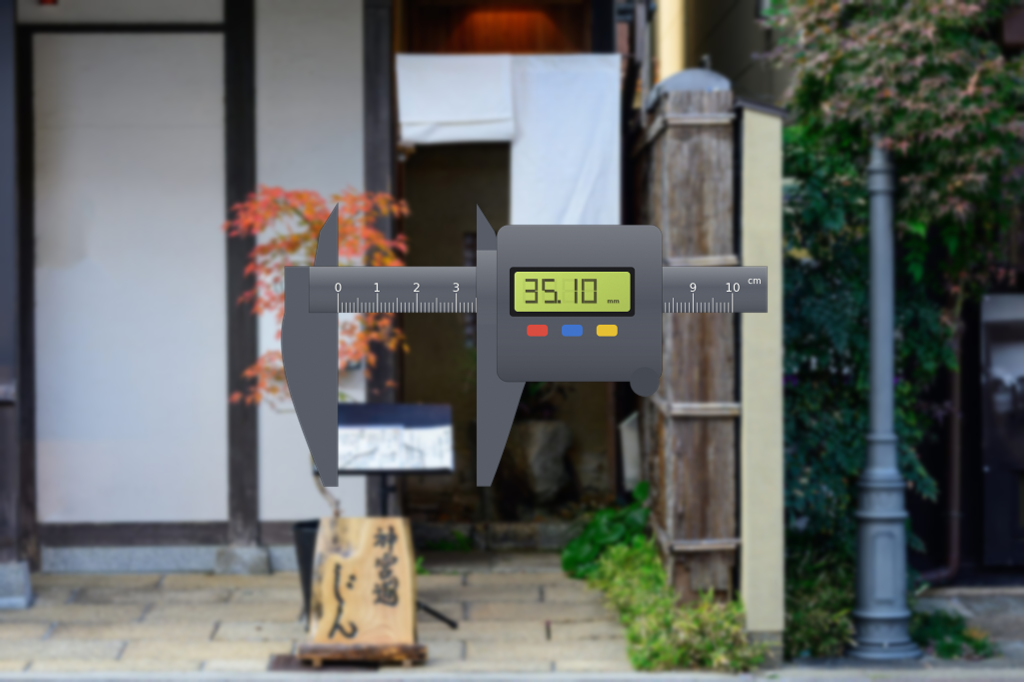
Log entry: 35.10mm
